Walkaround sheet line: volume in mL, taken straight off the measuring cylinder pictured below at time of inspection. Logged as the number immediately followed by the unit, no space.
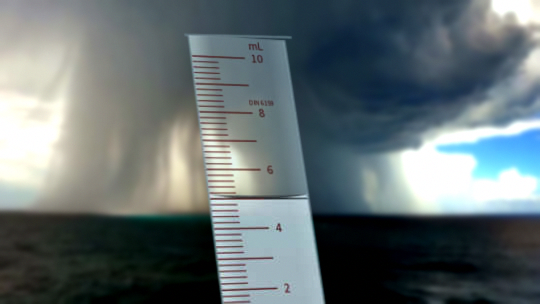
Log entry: 5mL
